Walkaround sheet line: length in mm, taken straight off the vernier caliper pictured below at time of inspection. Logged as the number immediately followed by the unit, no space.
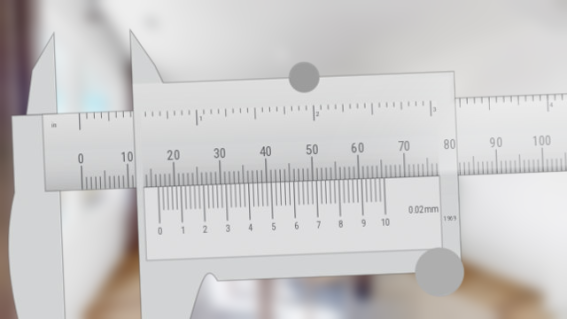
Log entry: 16.5mm
